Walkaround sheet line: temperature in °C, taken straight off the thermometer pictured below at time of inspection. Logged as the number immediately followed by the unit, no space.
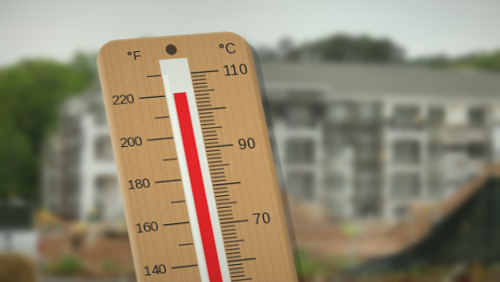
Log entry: 105°C
